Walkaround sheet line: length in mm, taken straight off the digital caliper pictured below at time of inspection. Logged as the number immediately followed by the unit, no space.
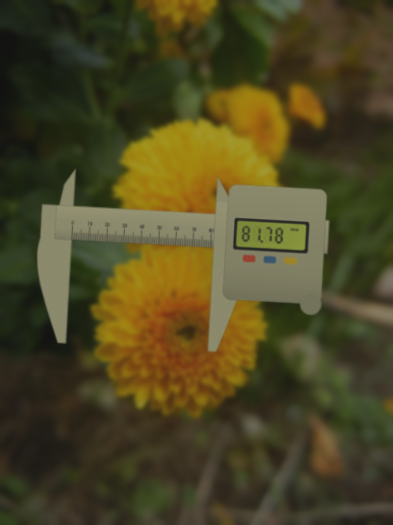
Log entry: 81.78mm
